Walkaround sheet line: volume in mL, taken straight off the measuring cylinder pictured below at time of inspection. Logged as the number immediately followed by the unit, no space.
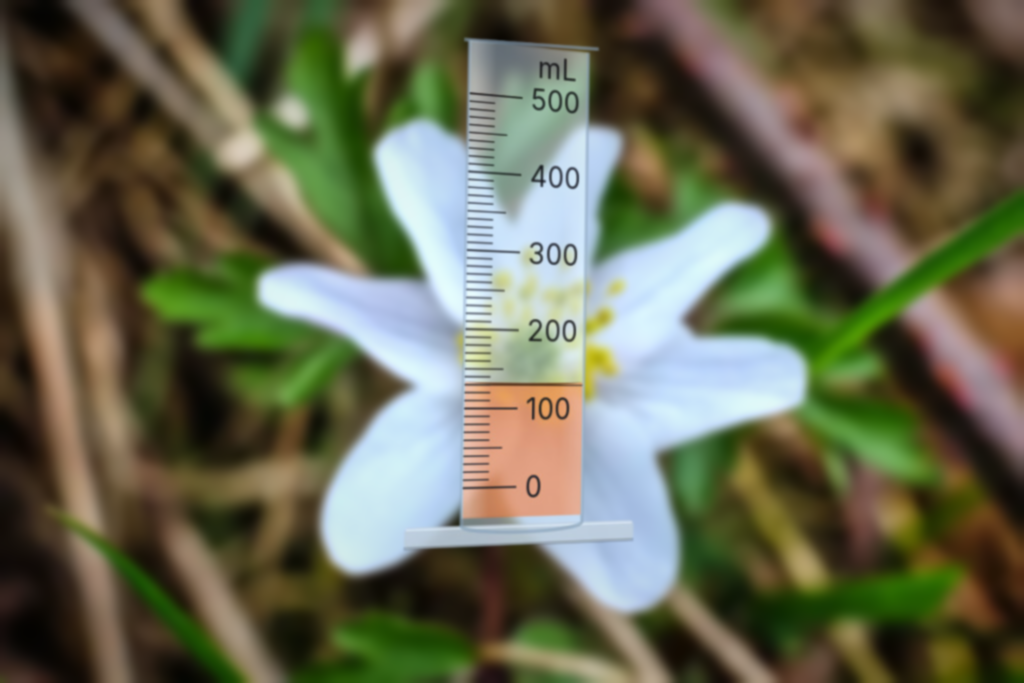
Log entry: 130mL
